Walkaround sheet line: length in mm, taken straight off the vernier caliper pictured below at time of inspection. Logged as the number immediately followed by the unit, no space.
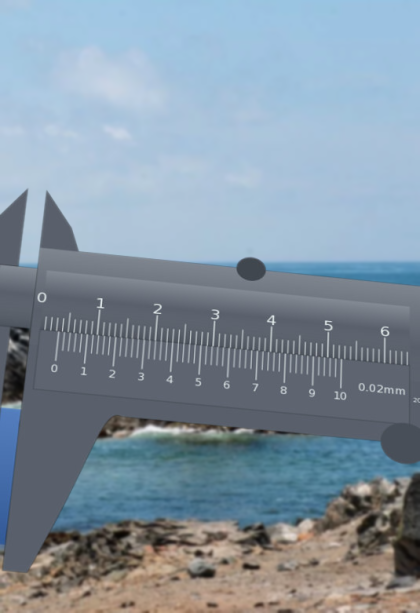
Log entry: 3.4mm
